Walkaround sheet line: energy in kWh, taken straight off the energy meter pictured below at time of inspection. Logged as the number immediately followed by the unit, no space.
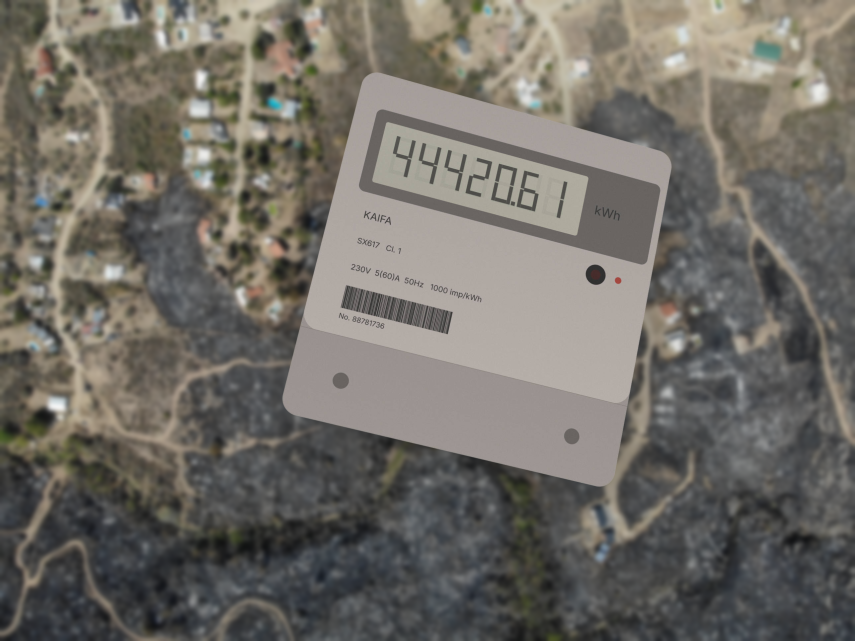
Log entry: 44420.61kWh
